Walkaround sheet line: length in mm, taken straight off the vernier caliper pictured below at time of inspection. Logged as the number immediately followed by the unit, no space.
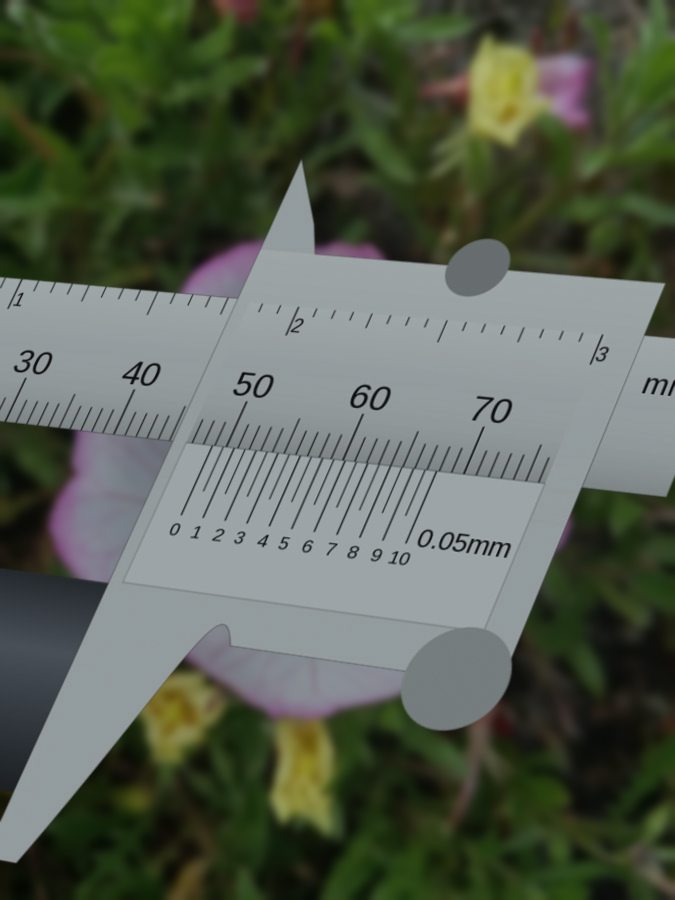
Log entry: 48.8mm
